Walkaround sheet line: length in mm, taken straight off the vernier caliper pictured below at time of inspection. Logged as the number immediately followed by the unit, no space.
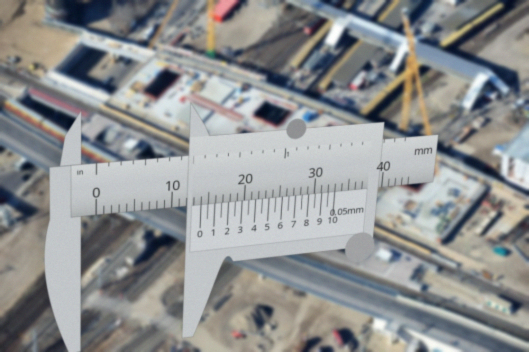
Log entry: 14.0mm
